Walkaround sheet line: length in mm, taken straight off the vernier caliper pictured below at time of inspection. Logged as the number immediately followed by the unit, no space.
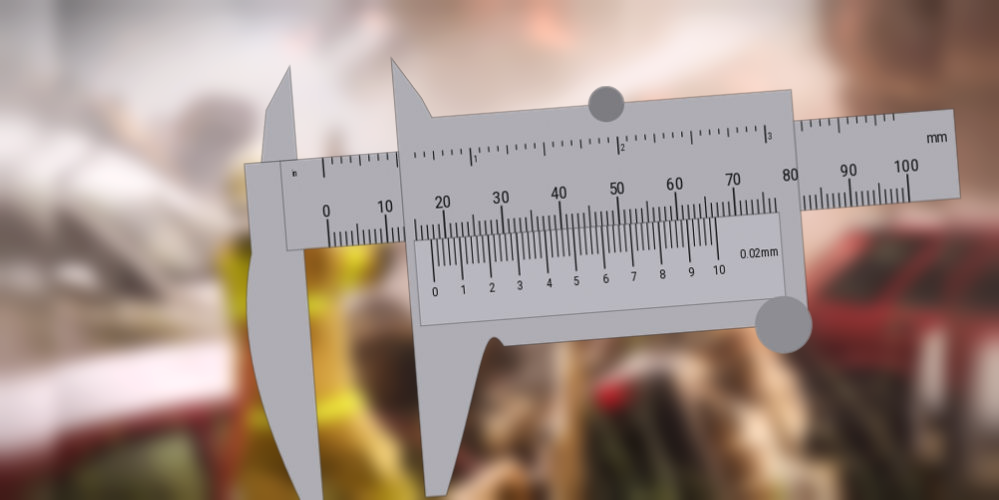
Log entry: 17.5mm
